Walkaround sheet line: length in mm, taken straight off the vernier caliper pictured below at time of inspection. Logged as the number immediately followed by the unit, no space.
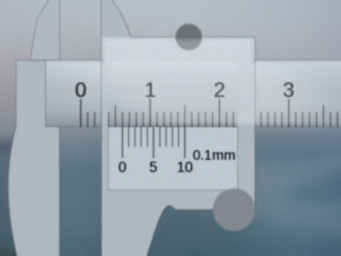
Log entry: 6.0mm
